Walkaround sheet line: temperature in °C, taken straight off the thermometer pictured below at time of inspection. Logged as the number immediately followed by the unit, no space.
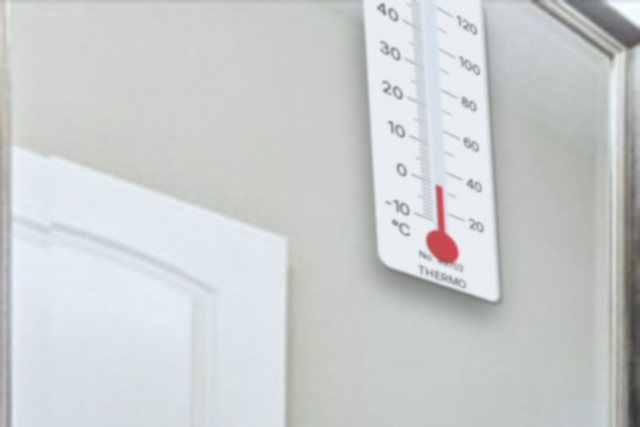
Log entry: 0°C
